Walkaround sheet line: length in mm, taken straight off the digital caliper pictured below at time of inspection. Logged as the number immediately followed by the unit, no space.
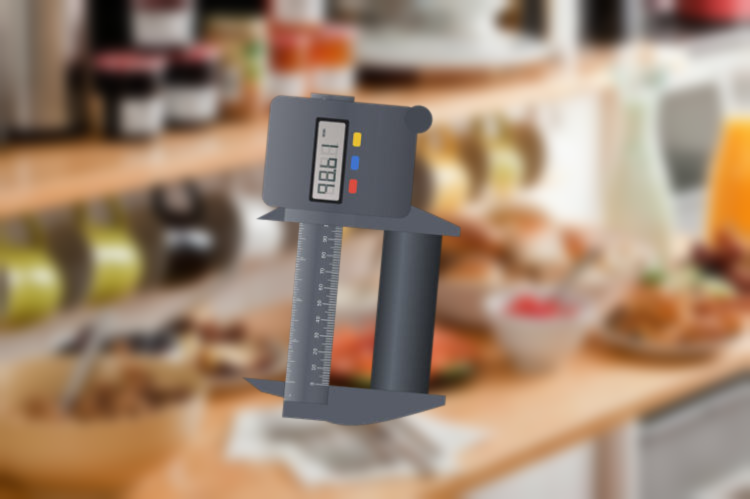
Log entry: 98.61mm
